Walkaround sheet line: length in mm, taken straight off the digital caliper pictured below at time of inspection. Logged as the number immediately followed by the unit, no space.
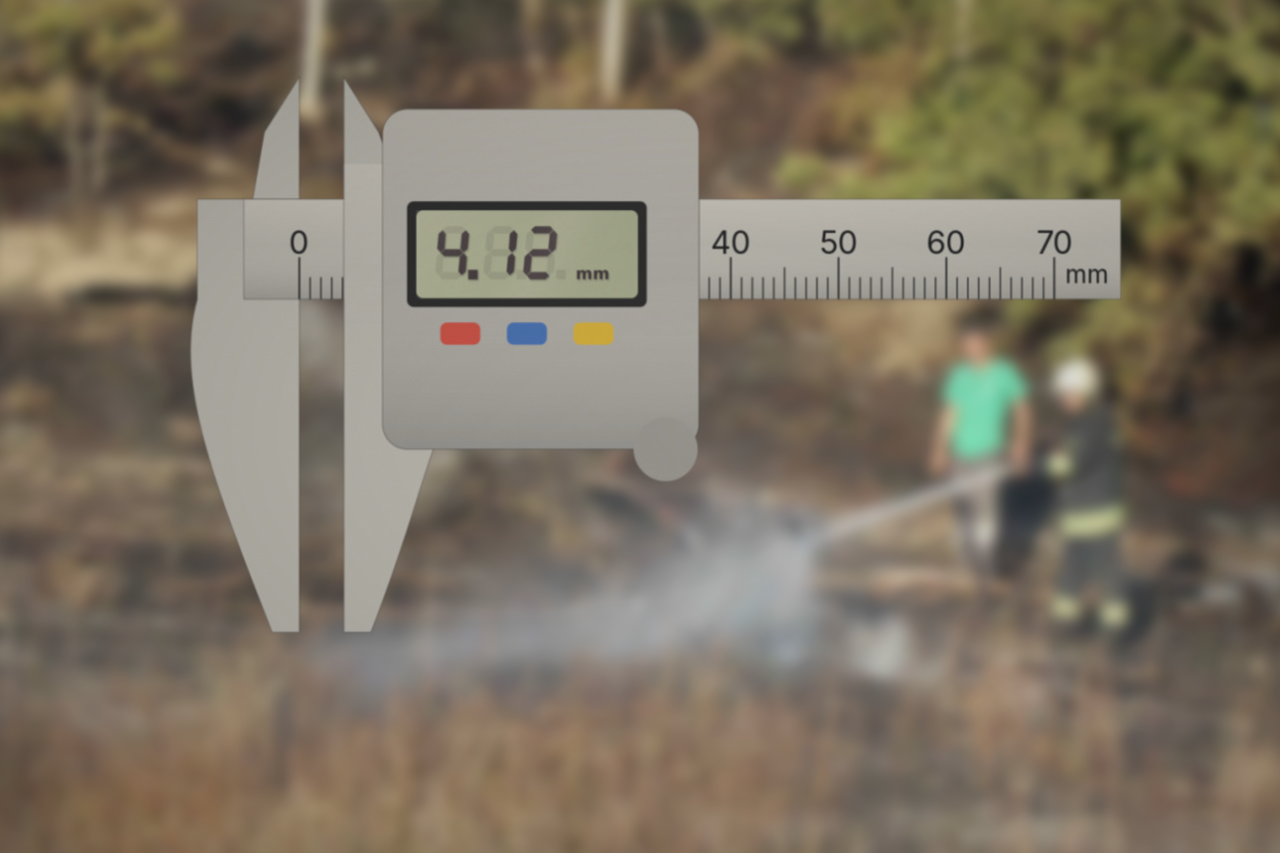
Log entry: 4.12mm
